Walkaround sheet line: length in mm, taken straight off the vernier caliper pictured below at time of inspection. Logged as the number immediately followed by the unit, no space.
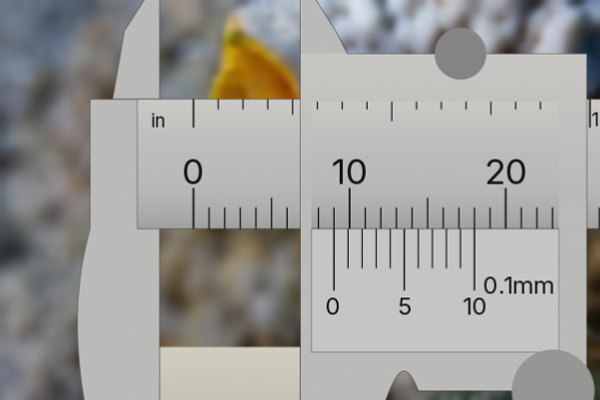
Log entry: 9.0mm
